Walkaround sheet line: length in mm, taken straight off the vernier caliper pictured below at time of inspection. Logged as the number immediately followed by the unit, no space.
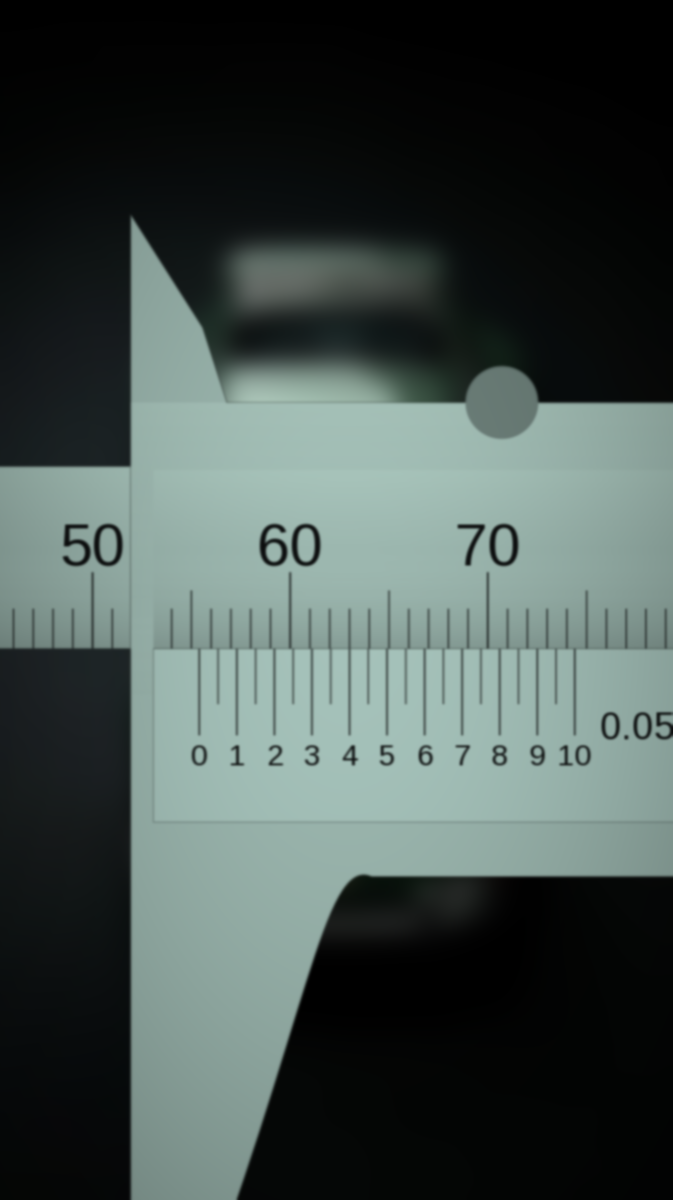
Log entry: 55.4mm
